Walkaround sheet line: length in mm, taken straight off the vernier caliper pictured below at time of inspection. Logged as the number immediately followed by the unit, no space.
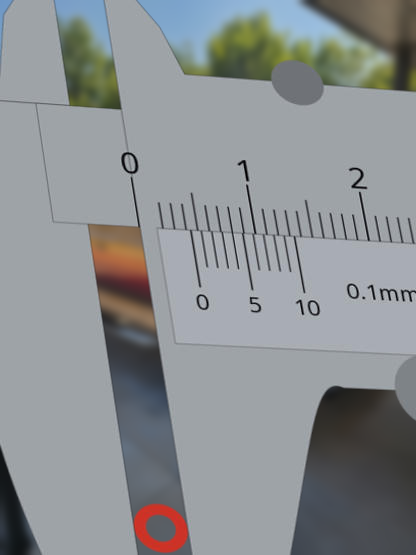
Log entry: 4.4mm
